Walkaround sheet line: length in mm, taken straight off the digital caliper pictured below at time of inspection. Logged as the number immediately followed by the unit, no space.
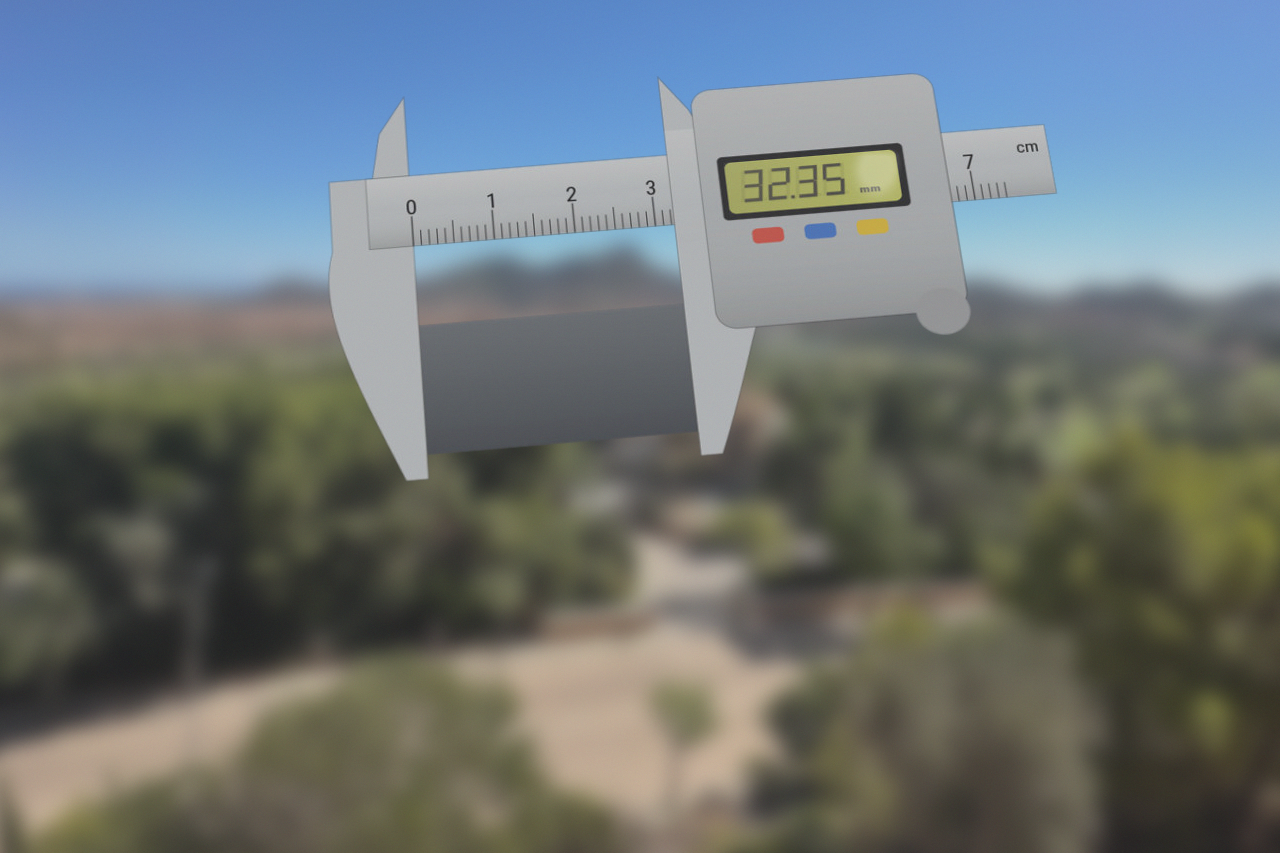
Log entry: 32.35mm
